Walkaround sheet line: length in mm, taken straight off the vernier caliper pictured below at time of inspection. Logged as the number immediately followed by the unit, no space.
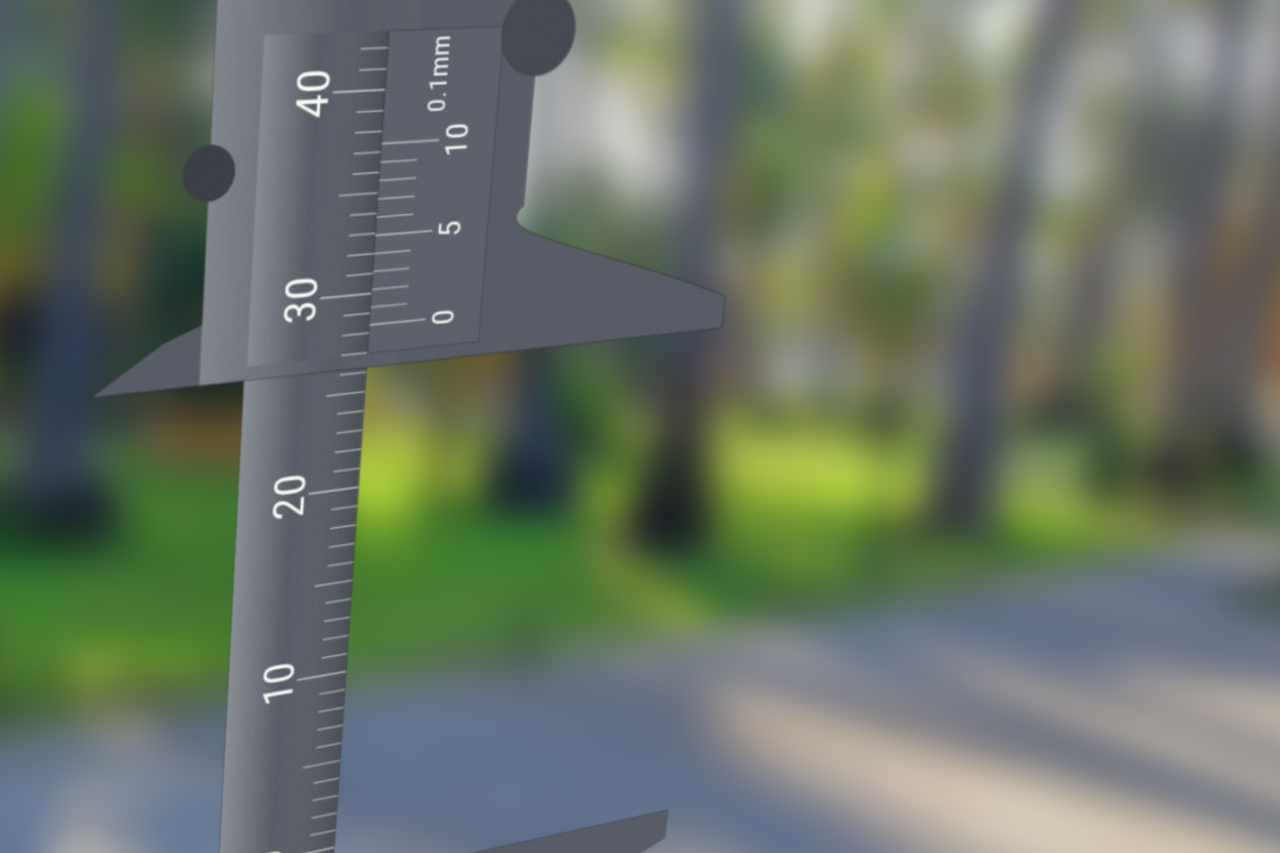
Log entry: 28.4mm
